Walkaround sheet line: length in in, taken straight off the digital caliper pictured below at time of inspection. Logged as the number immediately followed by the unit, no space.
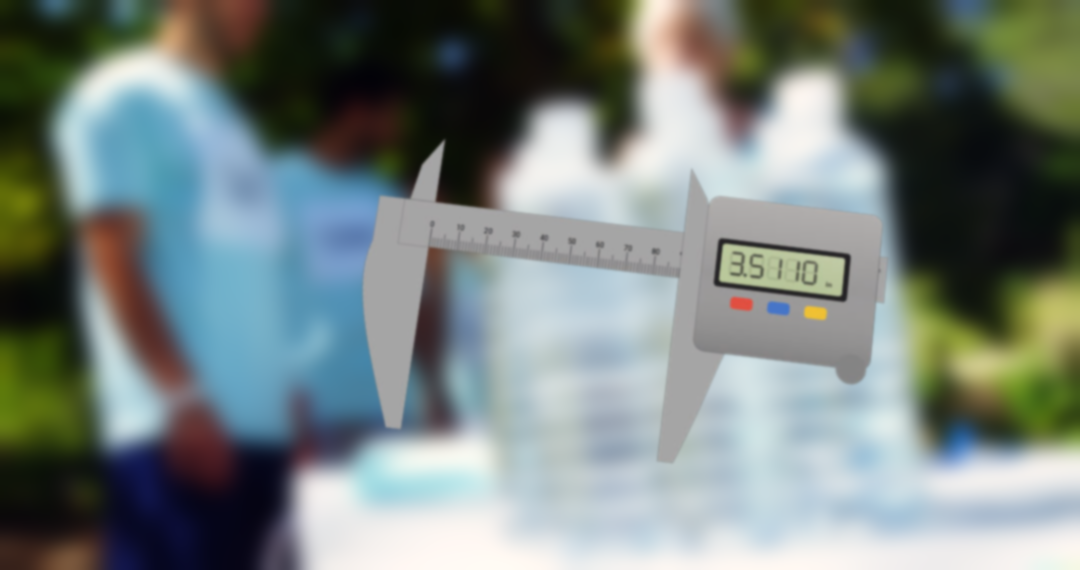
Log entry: 3.5110in
